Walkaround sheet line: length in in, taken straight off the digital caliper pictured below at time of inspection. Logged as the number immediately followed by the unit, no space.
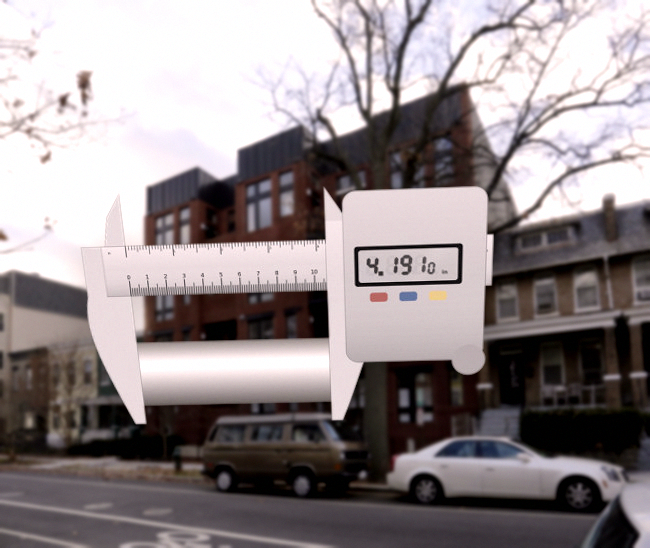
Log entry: 4.1910in
